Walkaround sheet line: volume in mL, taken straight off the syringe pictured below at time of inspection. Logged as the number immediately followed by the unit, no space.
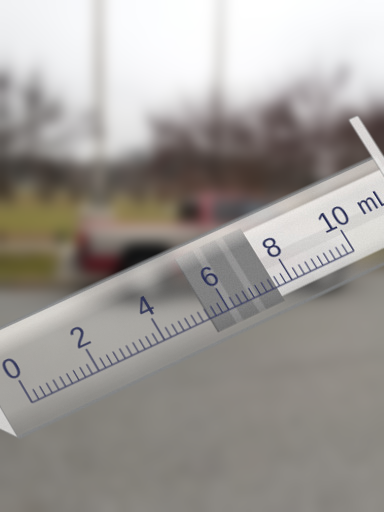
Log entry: 5.4mL
